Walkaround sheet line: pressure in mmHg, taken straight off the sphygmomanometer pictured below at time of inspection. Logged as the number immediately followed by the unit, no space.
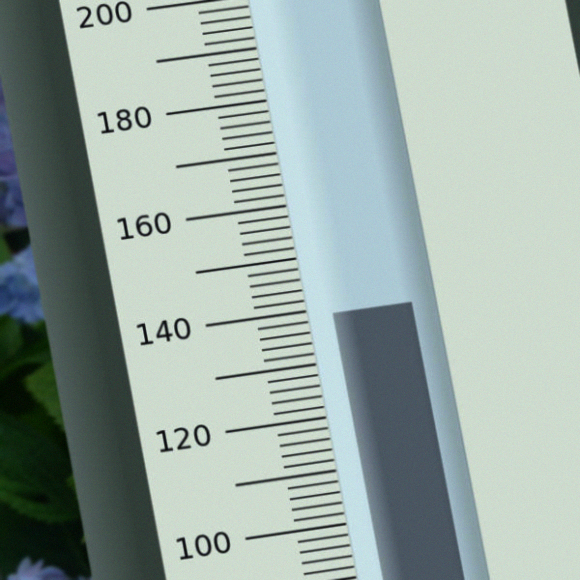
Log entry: 139mmHg
